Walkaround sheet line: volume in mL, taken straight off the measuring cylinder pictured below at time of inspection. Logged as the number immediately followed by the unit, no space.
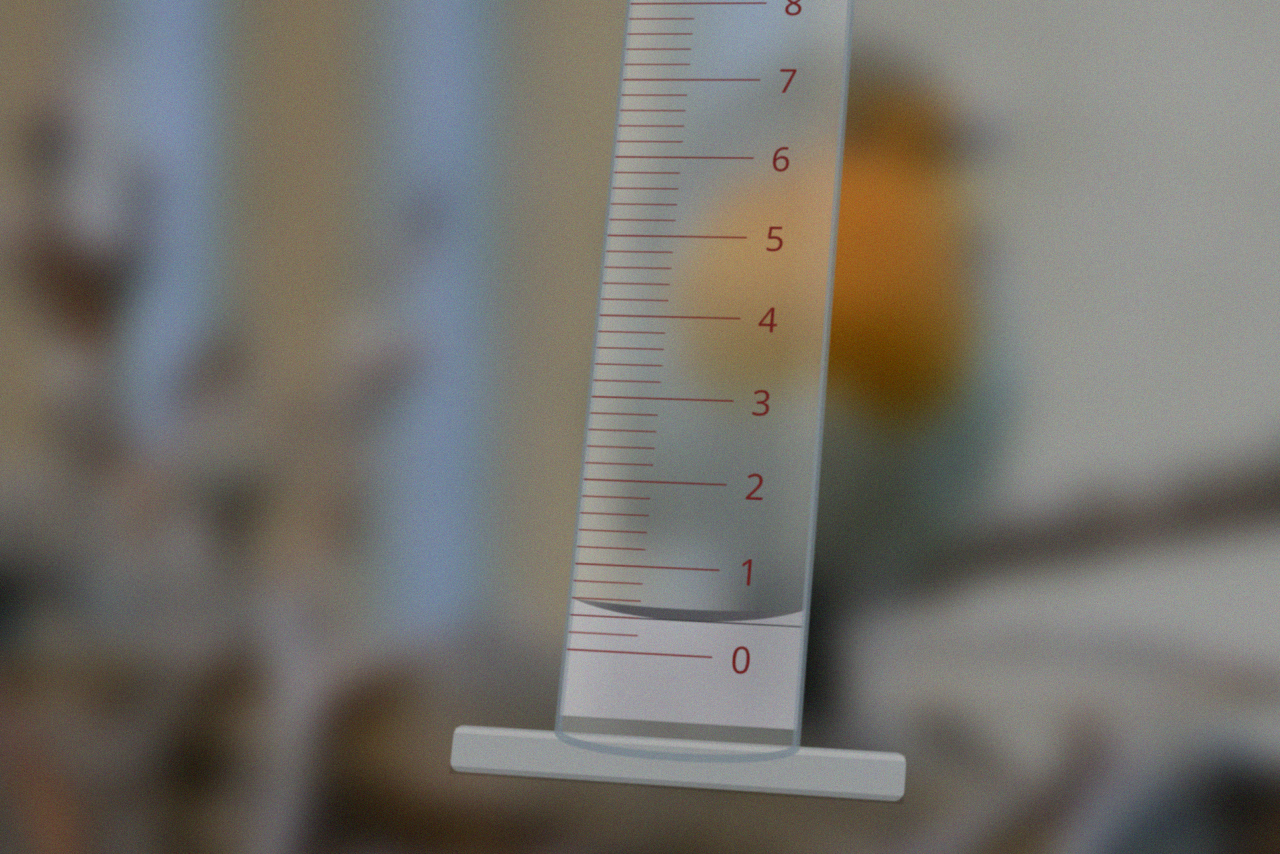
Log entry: 0.4mL
